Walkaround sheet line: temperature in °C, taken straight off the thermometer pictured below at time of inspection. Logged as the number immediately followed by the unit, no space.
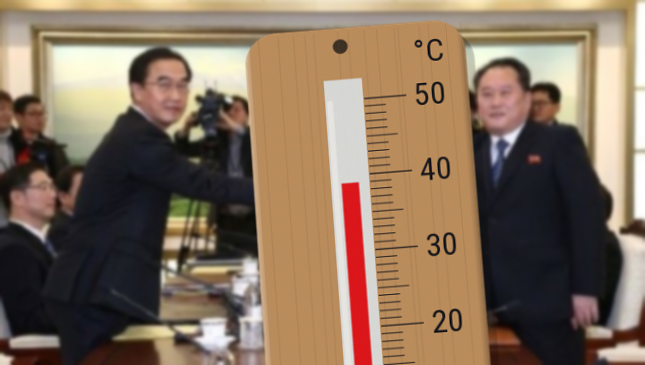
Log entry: 39°C
